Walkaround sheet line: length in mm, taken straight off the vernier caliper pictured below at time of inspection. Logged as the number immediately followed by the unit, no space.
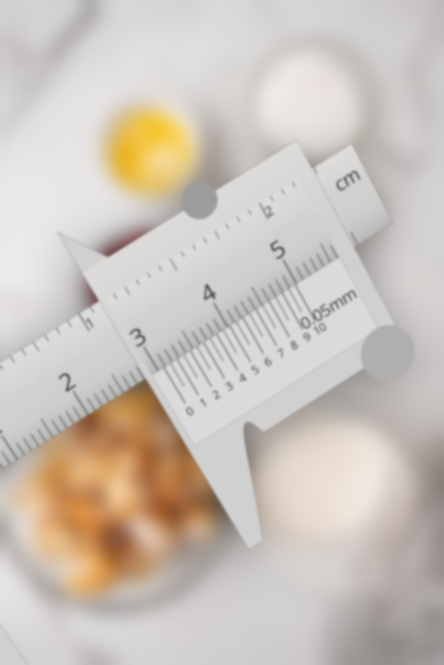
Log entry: 30.8mm
